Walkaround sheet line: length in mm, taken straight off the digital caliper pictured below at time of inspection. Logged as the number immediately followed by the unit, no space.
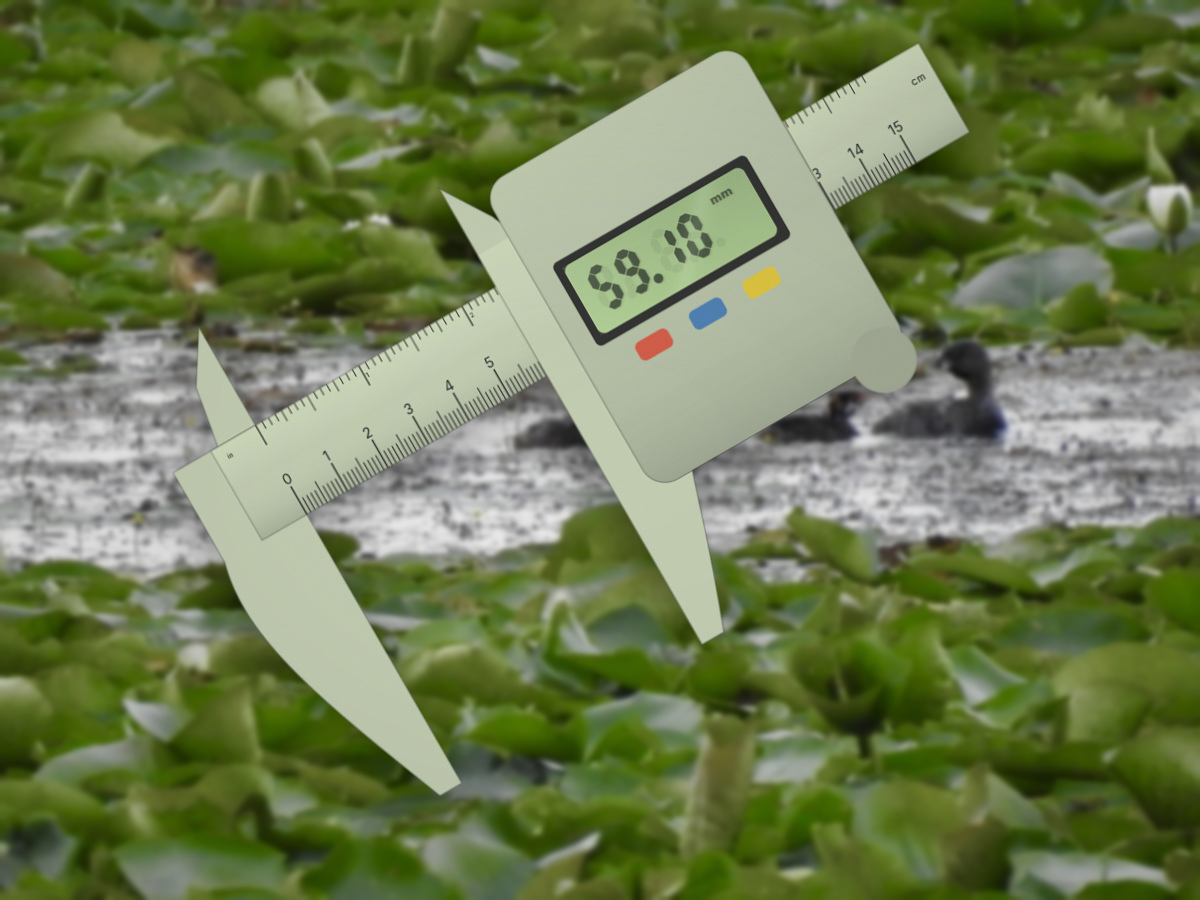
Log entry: 59.10mm
